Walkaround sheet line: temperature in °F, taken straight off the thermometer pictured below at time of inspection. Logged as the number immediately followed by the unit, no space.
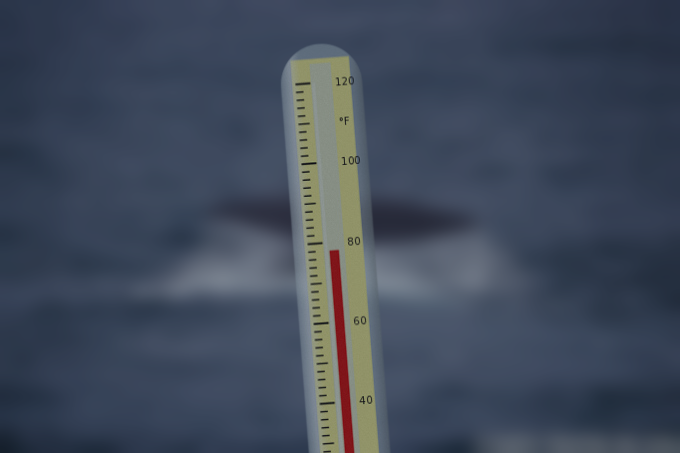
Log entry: 78°F
